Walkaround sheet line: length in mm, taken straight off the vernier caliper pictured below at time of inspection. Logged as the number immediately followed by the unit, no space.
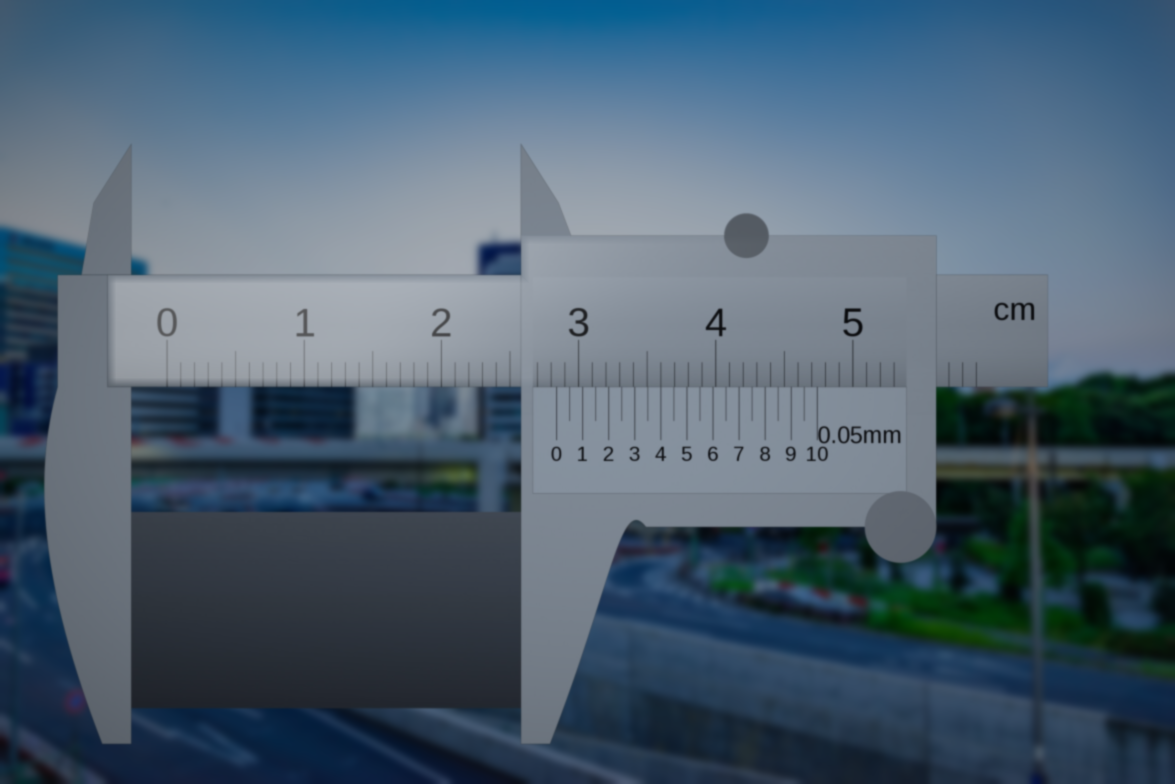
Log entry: 28.4mm
